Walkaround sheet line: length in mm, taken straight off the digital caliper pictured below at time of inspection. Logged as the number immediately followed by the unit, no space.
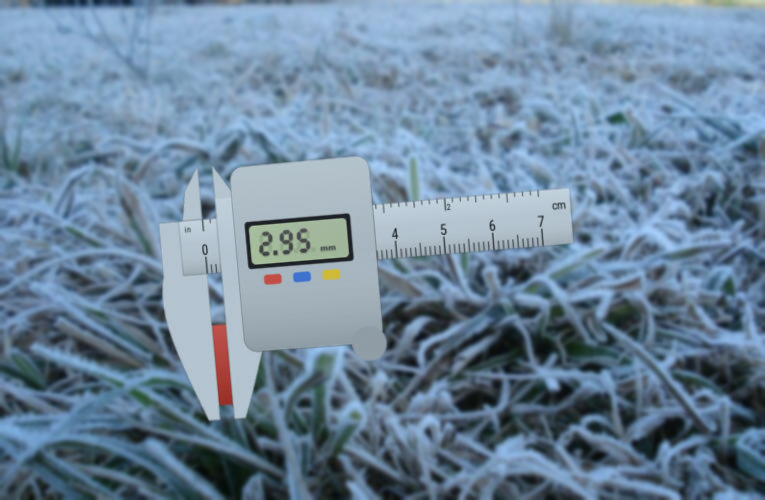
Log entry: 2.95mm
